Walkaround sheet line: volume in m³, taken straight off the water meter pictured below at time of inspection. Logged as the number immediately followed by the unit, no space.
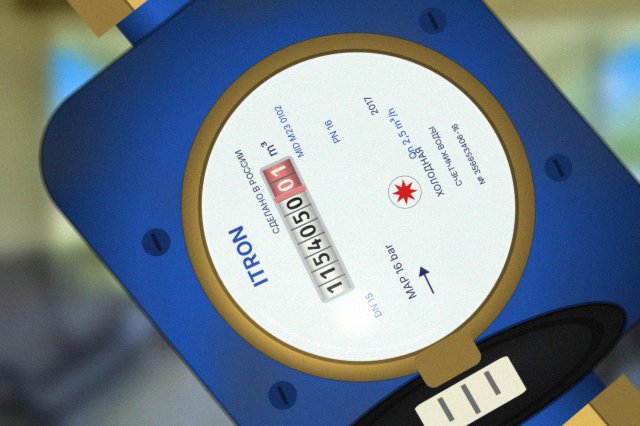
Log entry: 1154050.01m³
